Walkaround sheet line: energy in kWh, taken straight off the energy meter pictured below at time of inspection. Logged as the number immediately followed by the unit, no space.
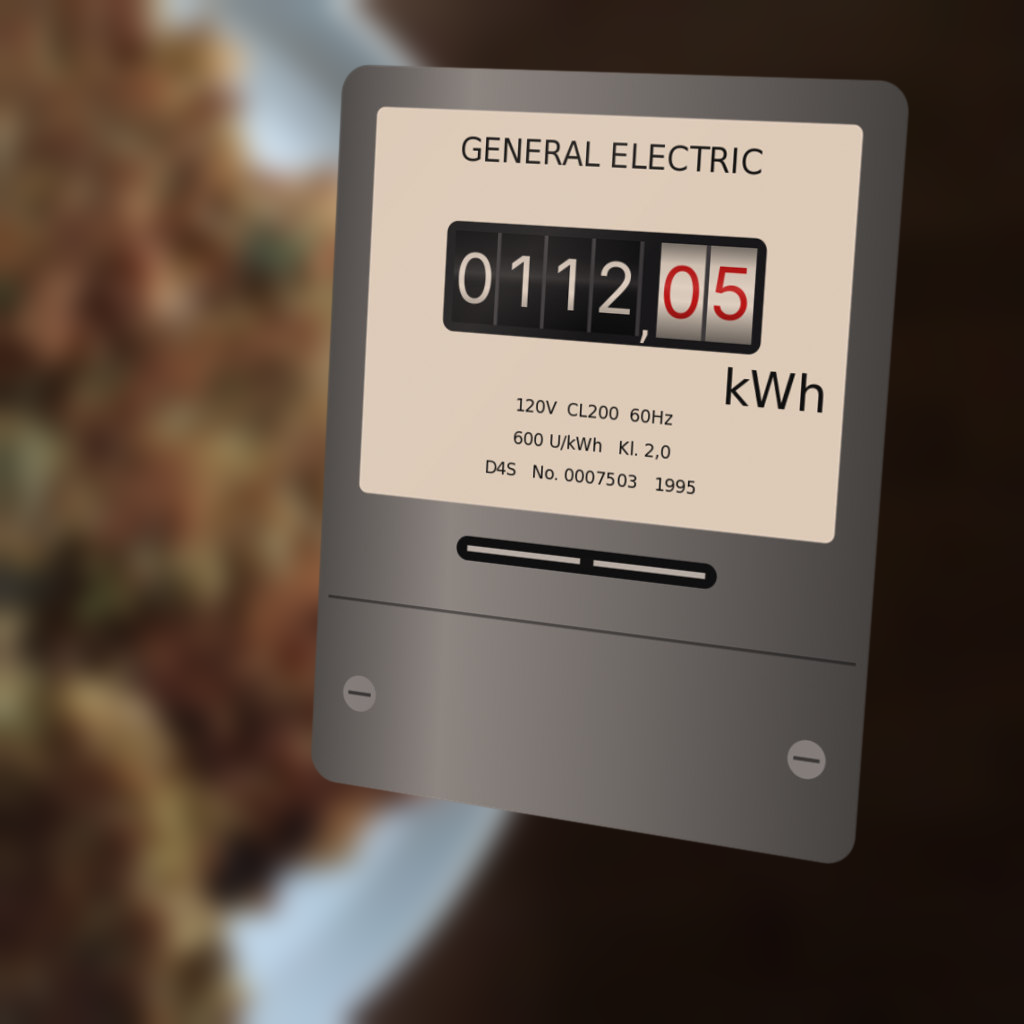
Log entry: 112.05kWh
